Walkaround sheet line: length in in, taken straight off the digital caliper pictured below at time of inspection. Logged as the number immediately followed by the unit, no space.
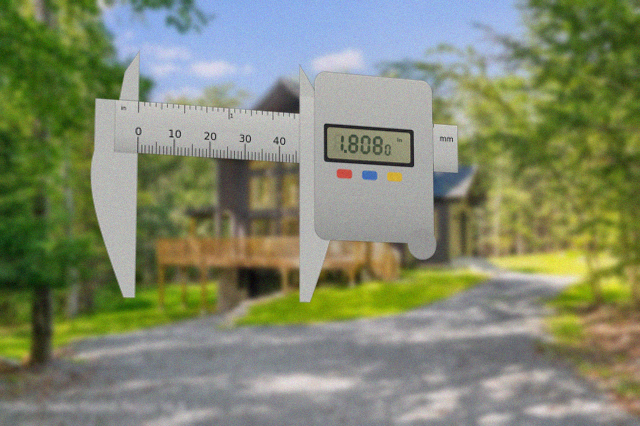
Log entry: 1.8080in
